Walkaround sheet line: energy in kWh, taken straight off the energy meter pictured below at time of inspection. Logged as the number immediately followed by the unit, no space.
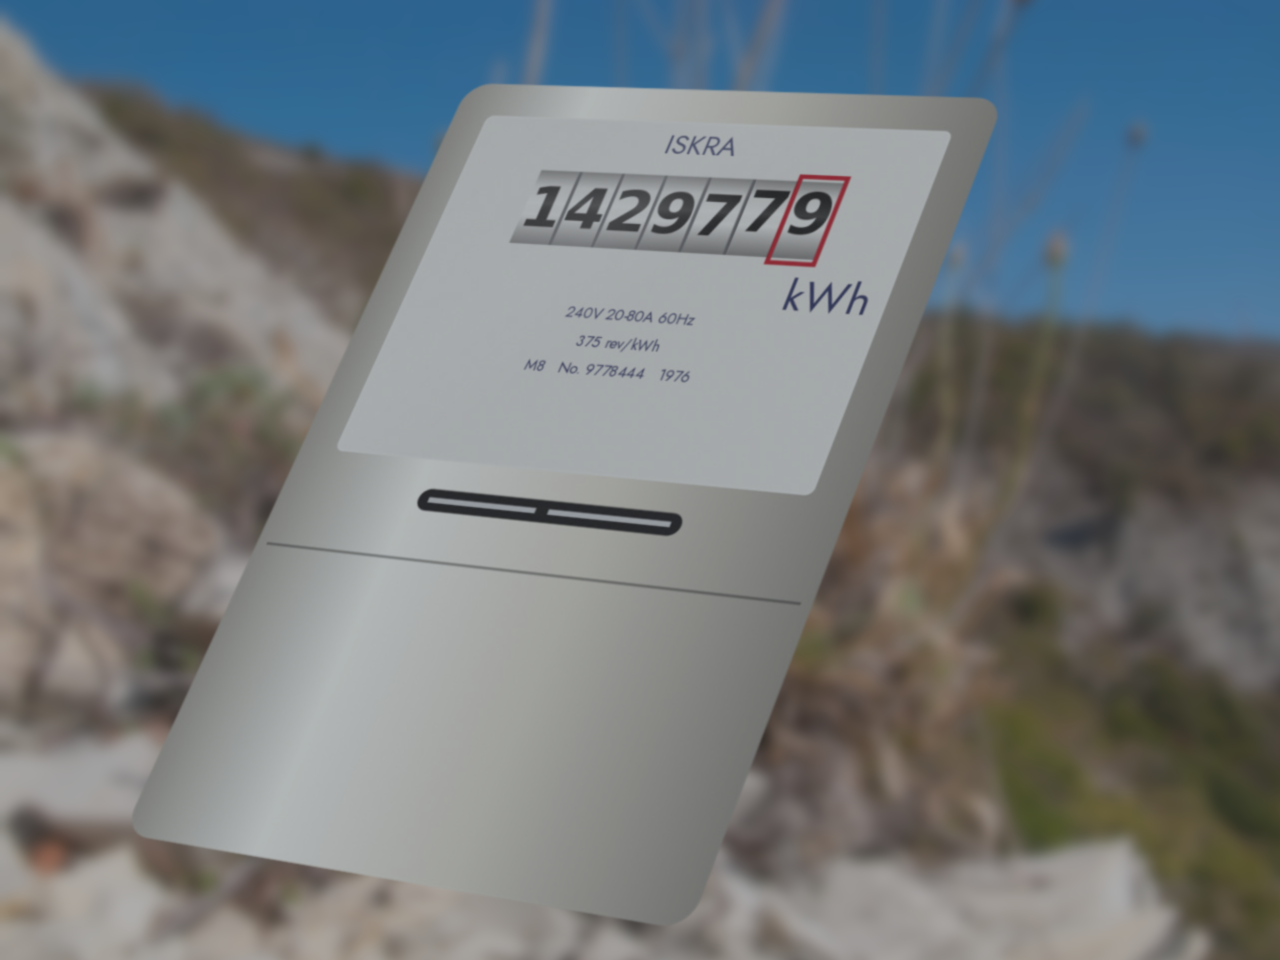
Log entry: 142977.9kWh
